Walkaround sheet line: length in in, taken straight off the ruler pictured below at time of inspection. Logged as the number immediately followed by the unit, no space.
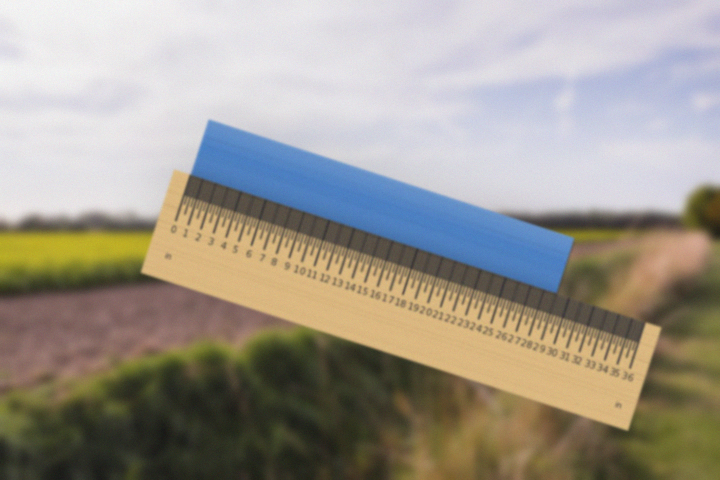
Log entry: 29in
